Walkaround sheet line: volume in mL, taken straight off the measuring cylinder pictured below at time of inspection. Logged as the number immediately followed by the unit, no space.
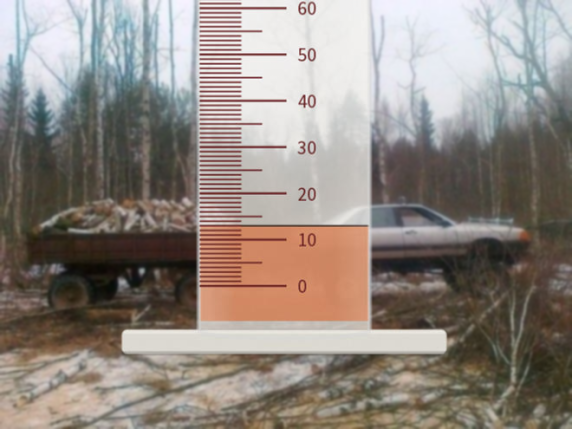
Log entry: 13mL
